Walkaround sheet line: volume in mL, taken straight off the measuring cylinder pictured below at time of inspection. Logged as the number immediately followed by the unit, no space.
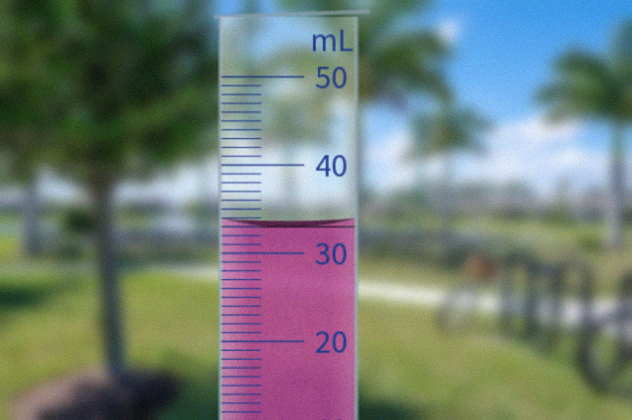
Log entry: 33mL
